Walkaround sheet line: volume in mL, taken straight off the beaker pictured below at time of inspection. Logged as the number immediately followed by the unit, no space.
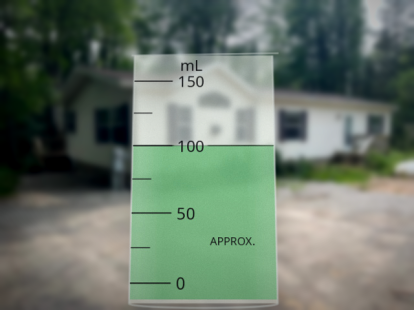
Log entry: 100mL
